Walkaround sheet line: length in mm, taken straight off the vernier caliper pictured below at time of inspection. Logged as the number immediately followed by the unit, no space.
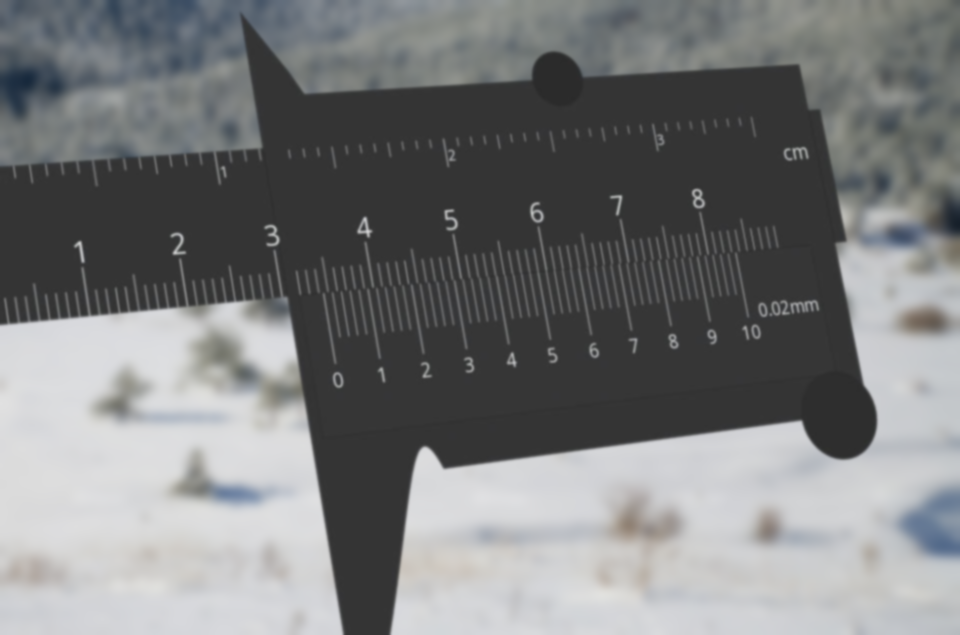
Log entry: 34.5mm
